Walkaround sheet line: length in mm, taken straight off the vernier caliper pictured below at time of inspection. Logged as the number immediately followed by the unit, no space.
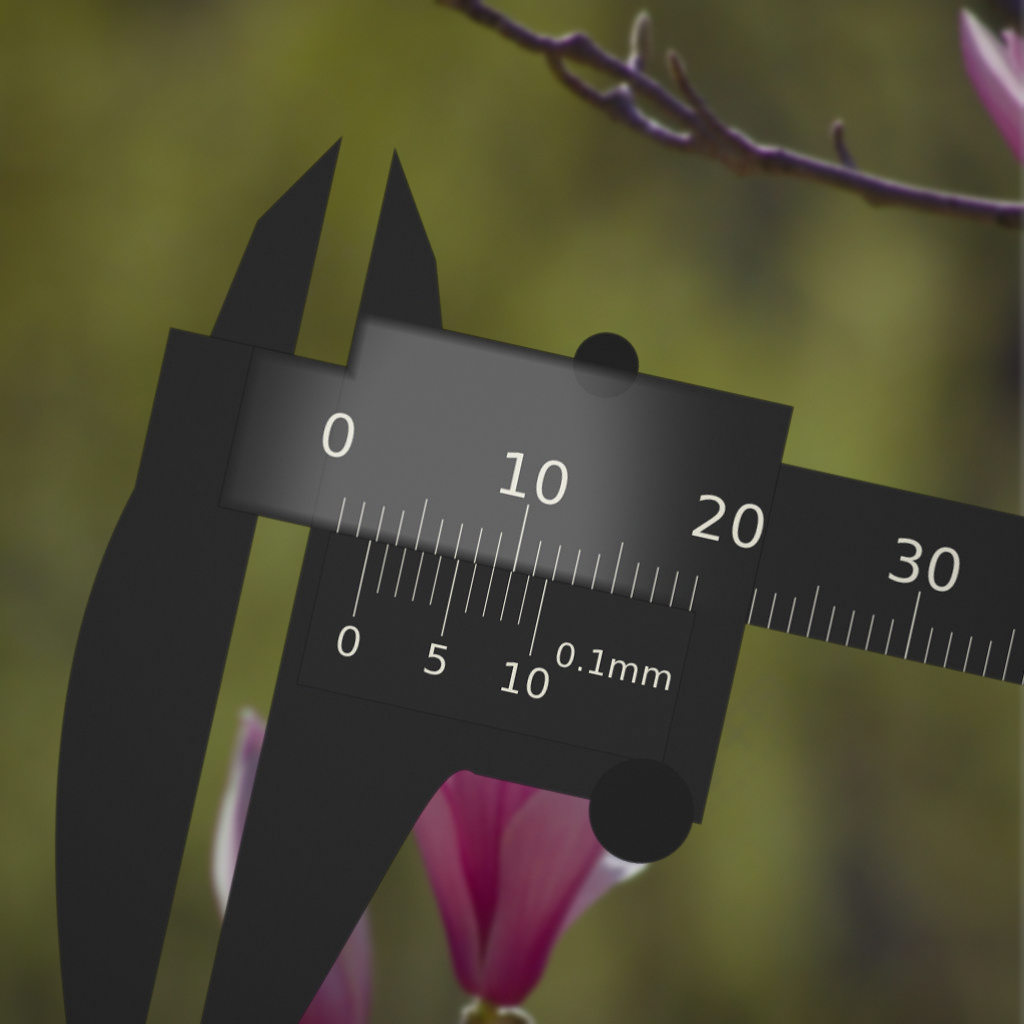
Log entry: 2.7mm
